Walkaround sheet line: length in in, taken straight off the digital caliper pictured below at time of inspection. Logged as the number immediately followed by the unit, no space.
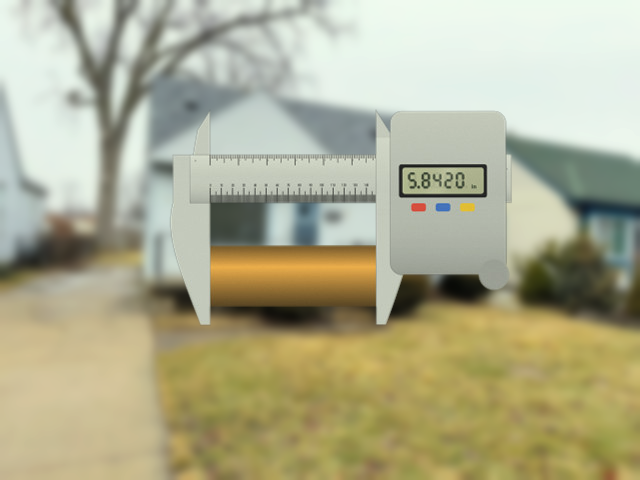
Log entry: 5.8420in
